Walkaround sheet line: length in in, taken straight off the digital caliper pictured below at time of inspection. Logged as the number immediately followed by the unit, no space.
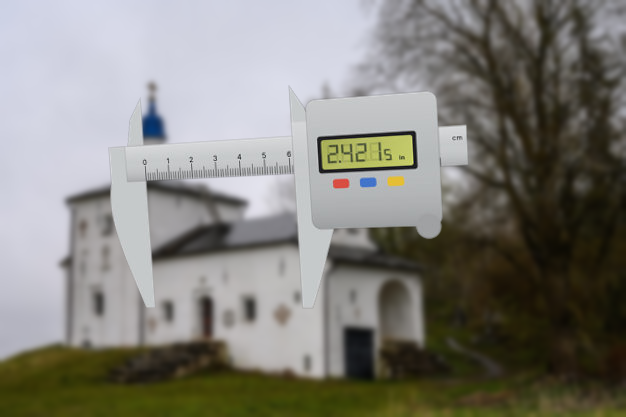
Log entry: 2.4215in
